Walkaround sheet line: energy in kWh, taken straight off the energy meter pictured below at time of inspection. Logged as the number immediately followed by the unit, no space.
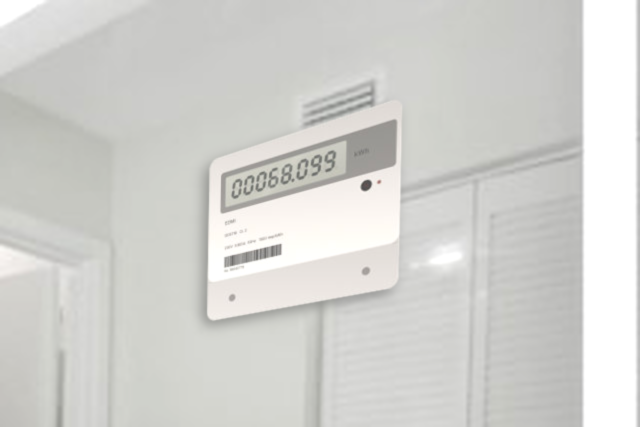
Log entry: 68.099kWh
